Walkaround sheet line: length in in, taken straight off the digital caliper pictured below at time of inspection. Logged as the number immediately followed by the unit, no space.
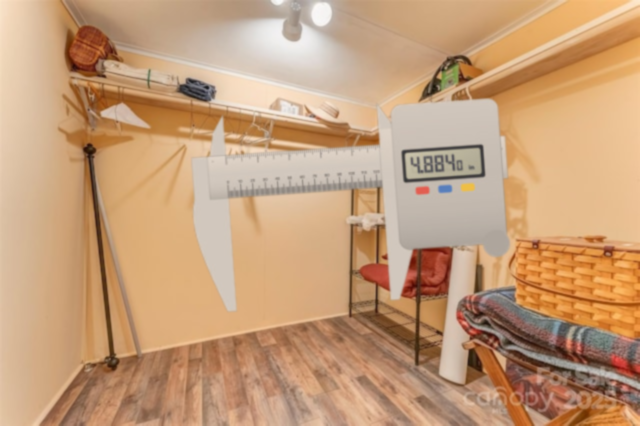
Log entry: 4.8840in
